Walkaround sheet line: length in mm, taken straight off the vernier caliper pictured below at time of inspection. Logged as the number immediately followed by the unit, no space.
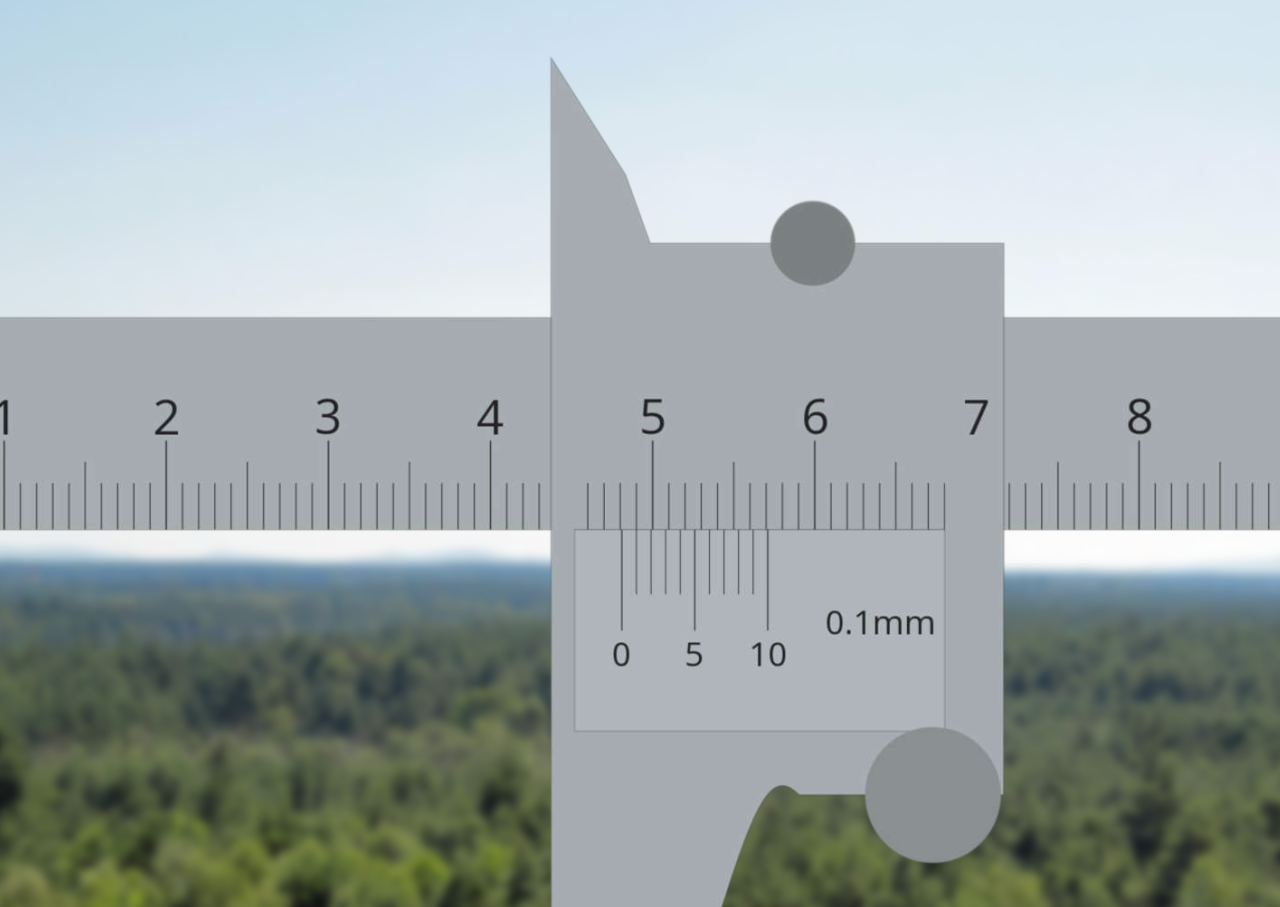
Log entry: 48.1mm
